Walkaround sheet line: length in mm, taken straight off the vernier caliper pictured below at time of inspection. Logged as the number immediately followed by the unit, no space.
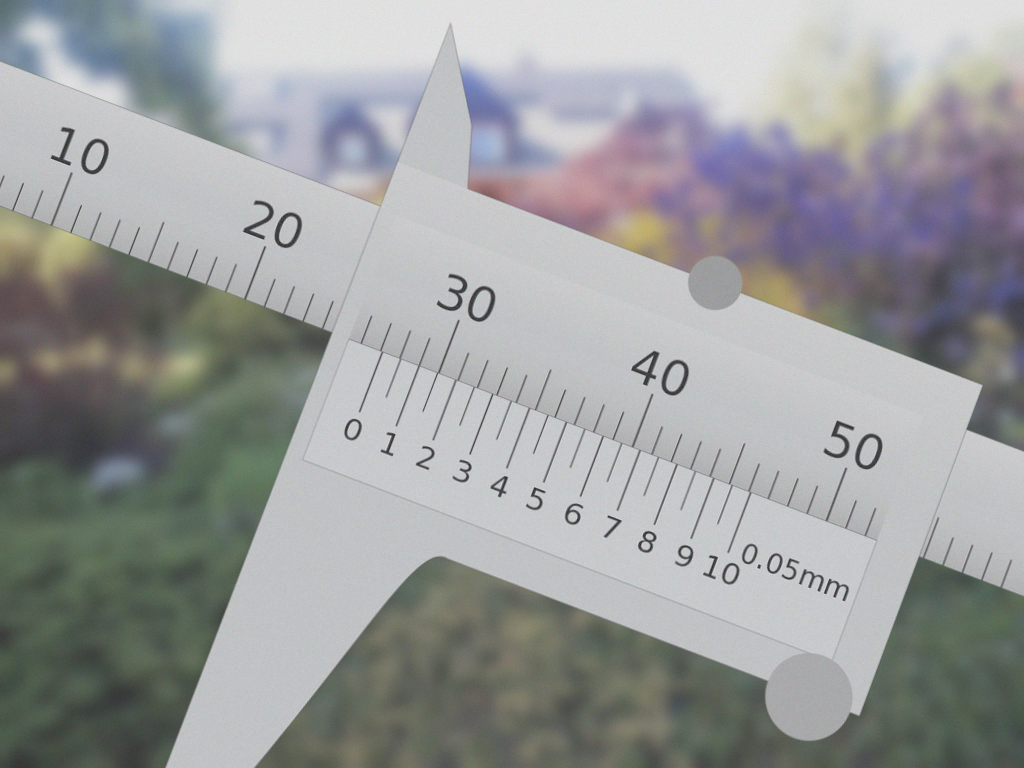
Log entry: 27.1mm
